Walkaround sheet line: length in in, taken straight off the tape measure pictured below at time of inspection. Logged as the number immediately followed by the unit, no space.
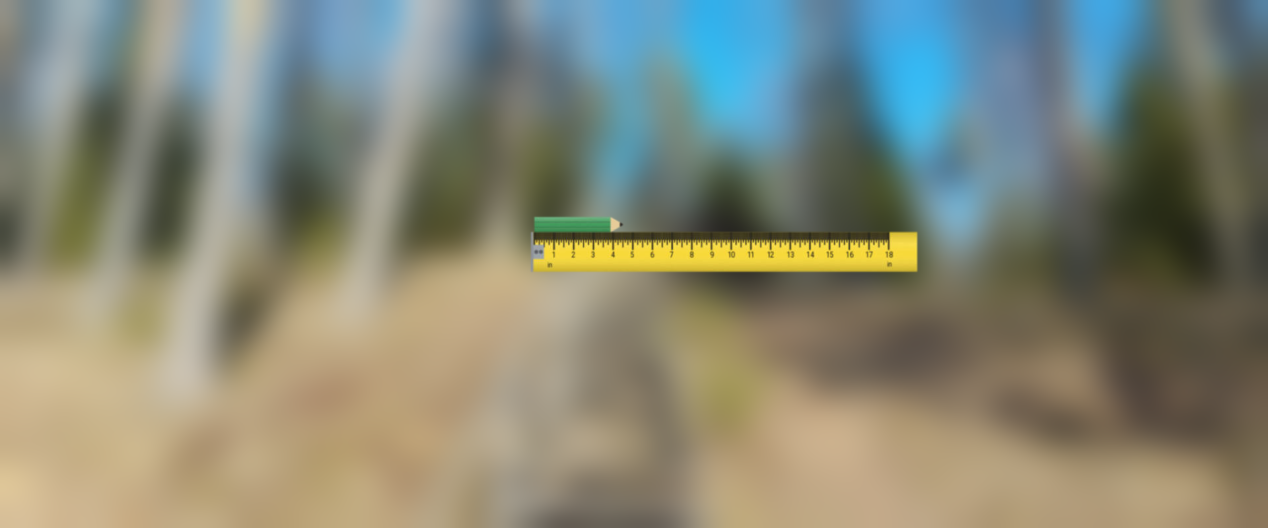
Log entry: 4.5in
